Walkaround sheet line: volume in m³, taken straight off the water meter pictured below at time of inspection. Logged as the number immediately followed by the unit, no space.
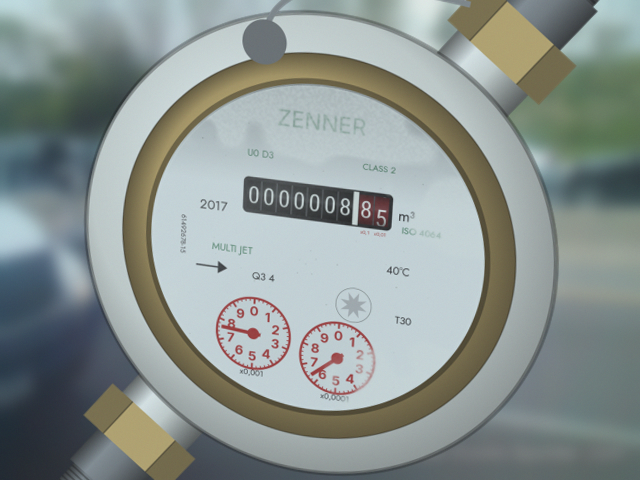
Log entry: 8.8476m³
